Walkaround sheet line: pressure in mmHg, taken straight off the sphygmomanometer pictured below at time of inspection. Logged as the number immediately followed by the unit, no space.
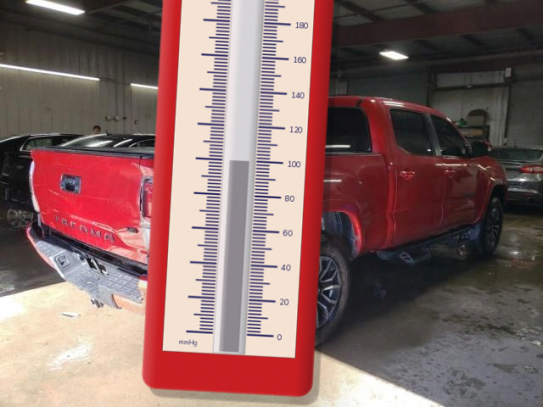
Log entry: 100mmHg
